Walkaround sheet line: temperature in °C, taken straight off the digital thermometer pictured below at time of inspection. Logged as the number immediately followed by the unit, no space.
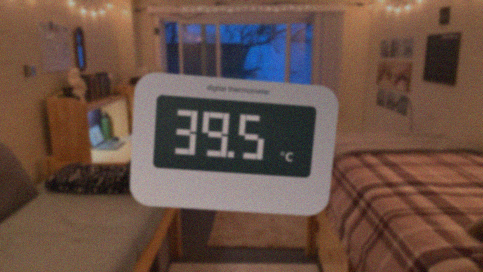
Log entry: 39.5°C
